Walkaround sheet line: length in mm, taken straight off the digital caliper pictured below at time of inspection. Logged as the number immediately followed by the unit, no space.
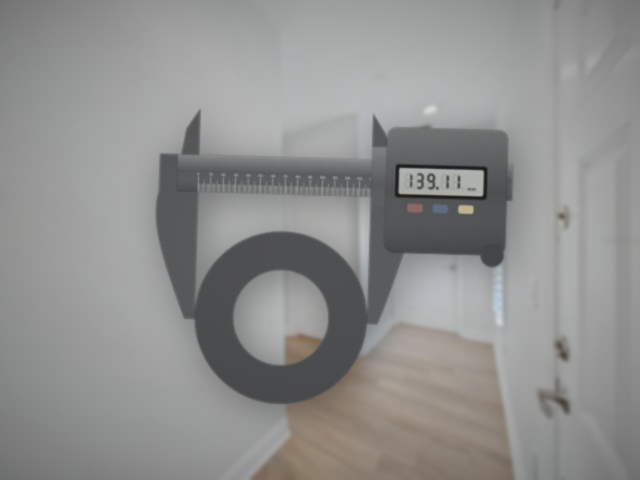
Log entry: 139.11mm
